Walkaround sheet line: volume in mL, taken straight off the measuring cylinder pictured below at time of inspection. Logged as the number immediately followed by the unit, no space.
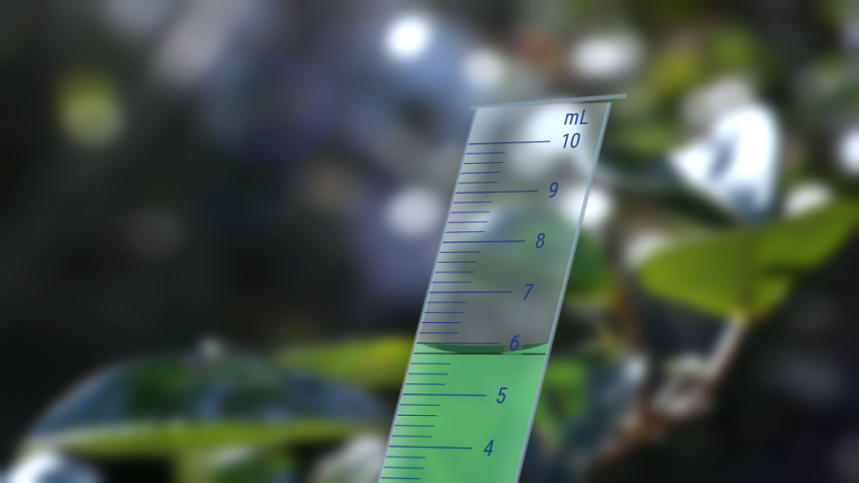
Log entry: 5.8mL
